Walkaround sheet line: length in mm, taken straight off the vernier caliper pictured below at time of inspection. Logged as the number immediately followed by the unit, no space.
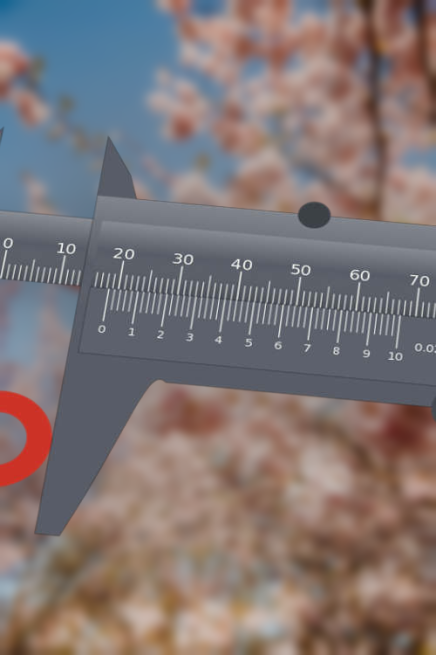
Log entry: 18.4mm
